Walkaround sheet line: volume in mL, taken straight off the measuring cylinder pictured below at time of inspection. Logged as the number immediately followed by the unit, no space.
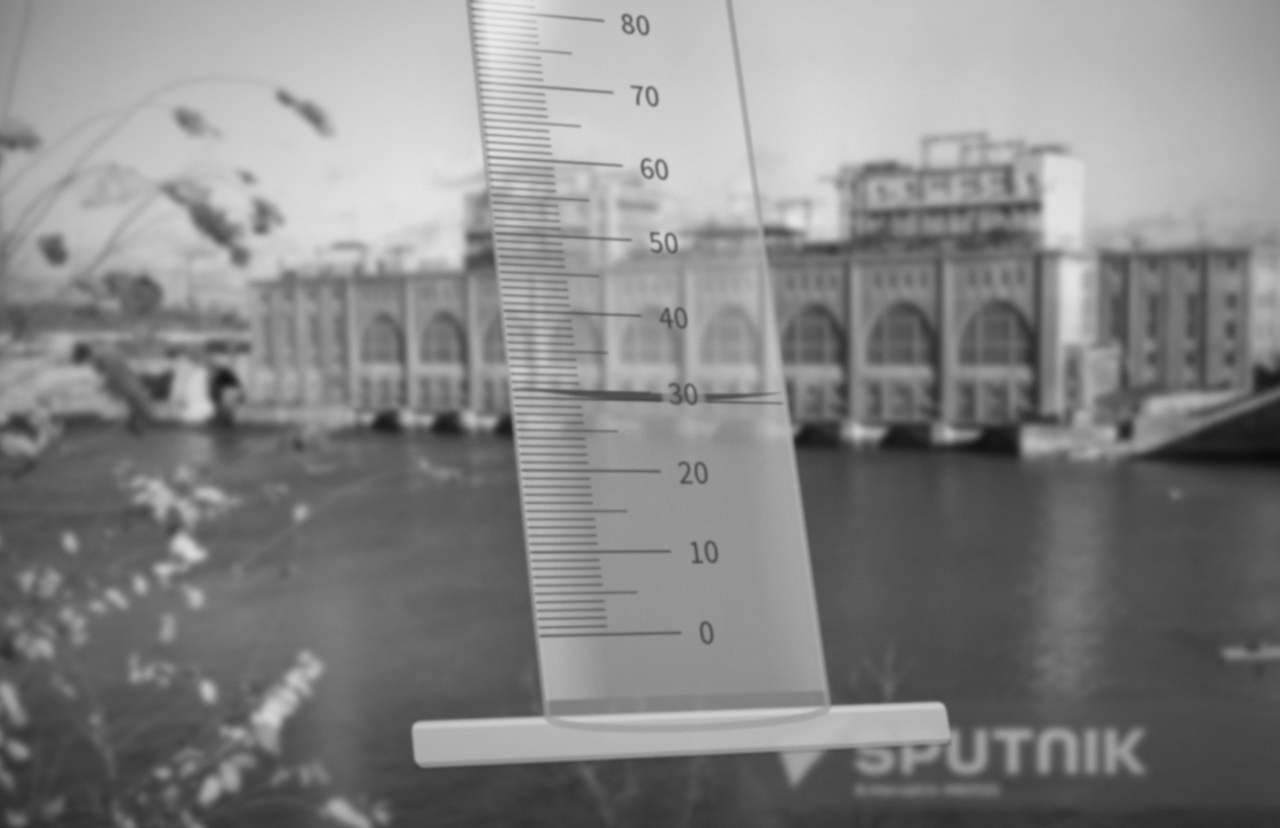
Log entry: 29mL
